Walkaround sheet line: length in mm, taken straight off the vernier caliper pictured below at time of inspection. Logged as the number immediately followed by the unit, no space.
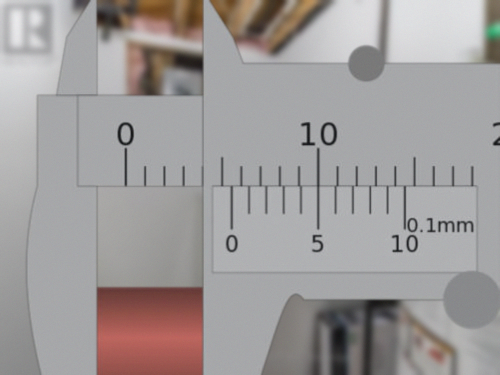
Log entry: 5.5mm
